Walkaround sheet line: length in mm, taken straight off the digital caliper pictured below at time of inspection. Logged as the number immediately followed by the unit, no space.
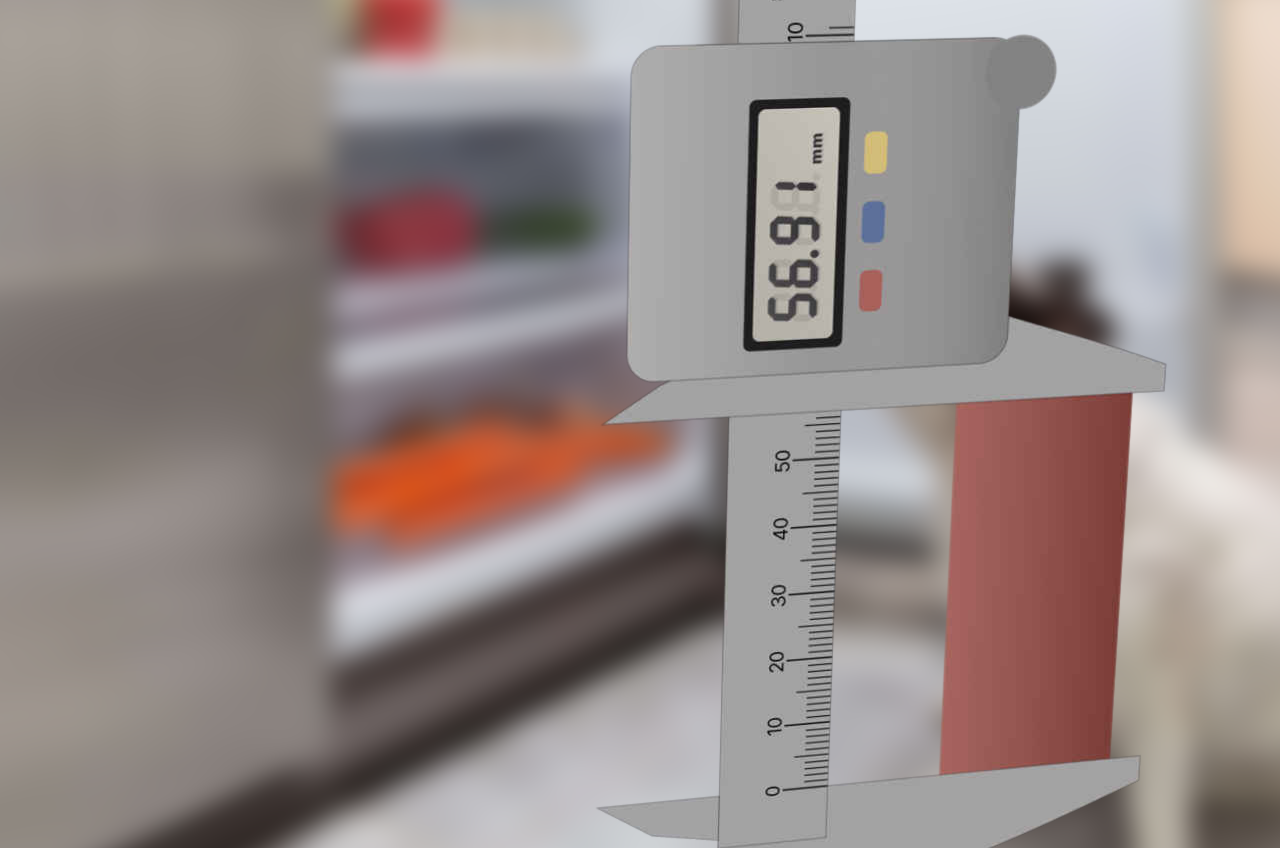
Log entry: 56.91mm
